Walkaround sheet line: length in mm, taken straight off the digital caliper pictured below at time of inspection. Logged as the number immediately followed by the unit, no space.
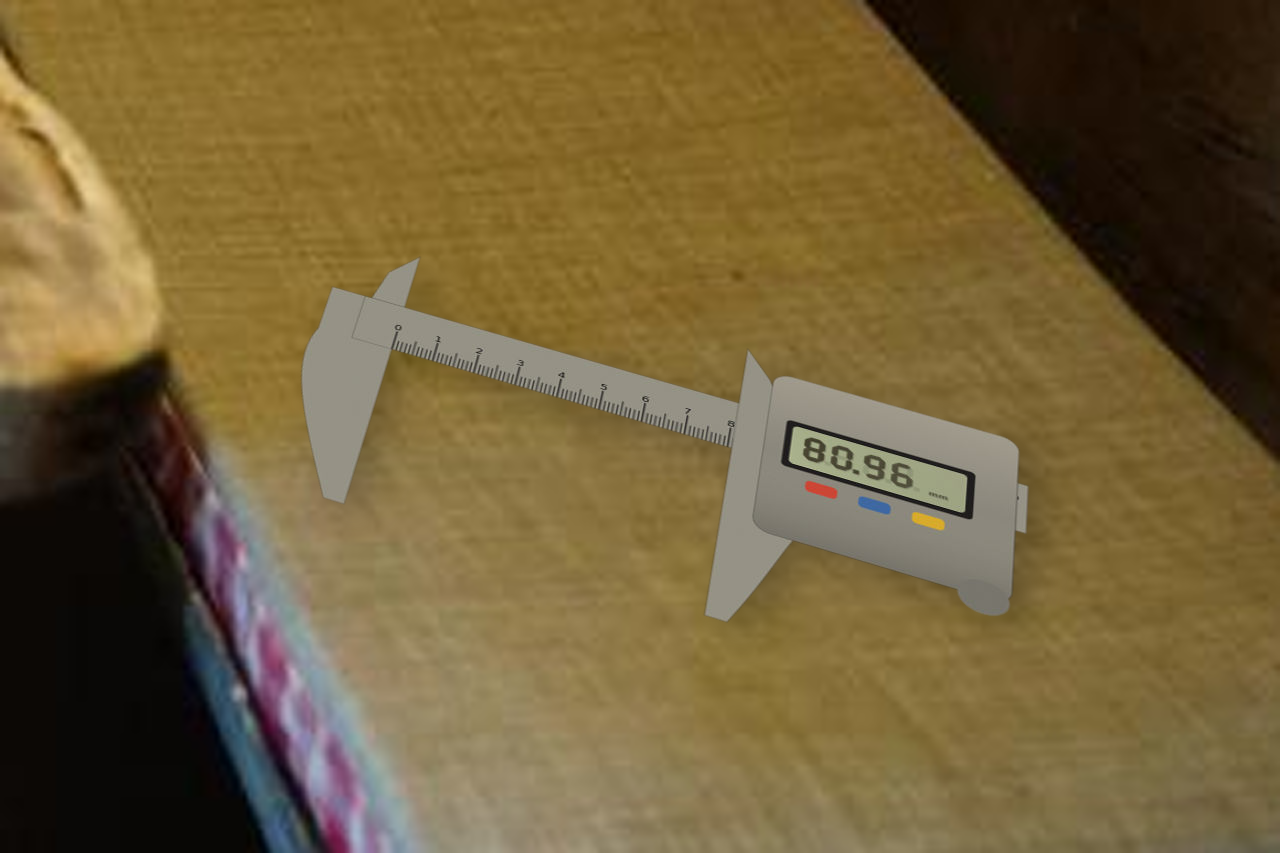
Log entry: 80.96mm
